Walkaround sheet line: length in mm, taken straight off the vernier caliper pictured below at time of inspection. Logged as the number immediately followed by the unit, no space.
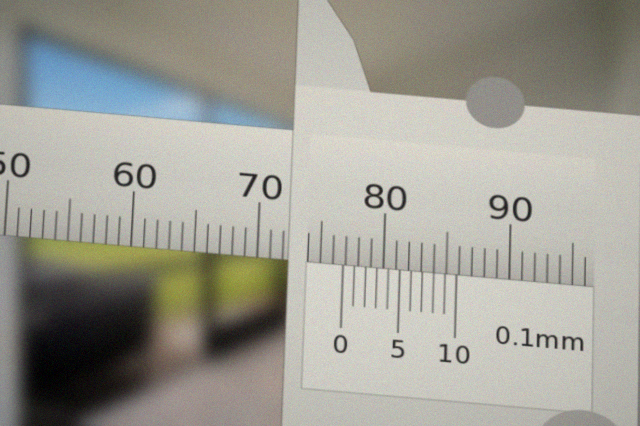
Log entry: 76.8mm
